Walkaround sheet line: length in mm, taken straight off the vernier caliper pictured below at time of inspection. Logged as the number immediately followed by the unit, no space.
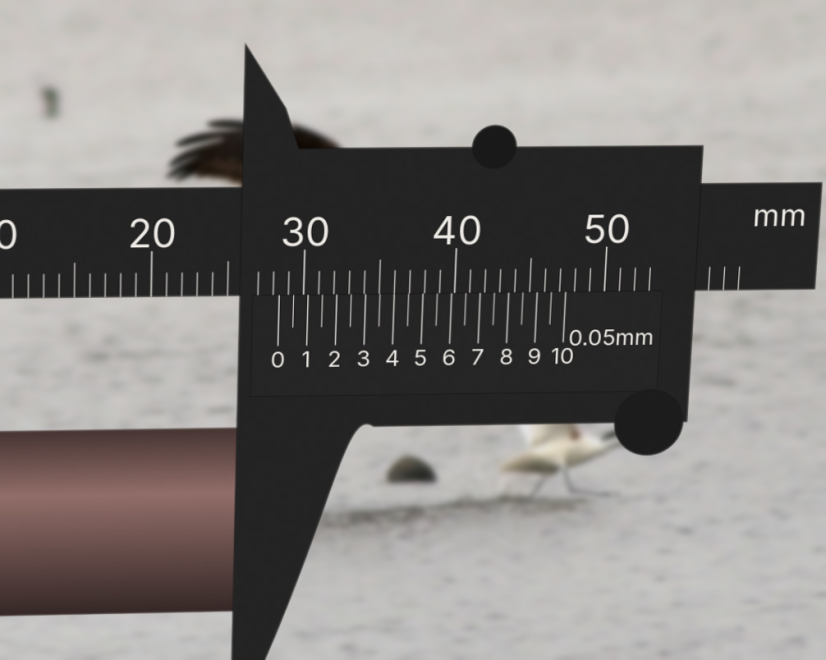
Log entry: 28.4mm
